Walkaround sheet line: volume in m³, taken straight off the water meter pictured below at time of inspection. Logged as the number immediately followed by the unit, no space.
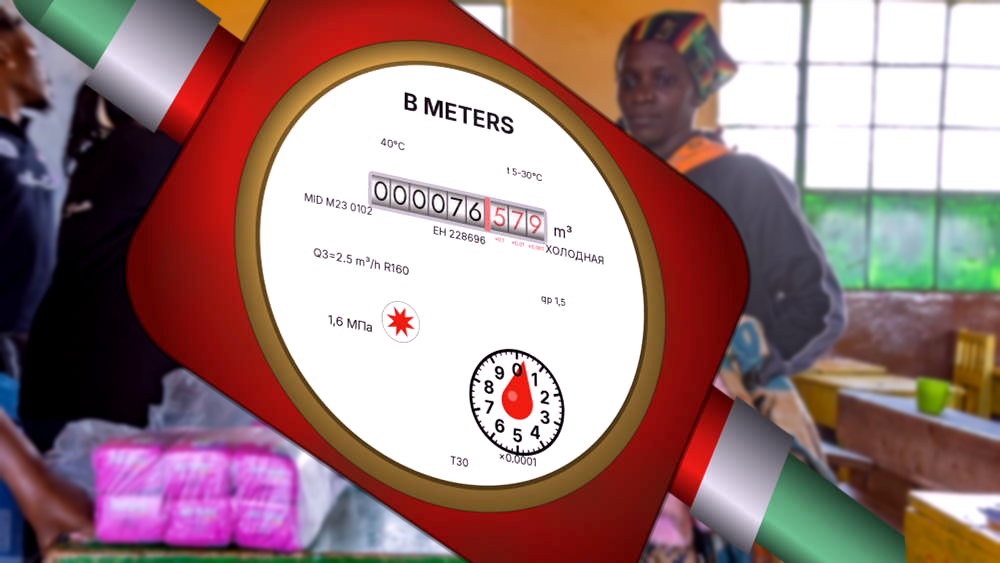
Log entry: 76.5790m³
